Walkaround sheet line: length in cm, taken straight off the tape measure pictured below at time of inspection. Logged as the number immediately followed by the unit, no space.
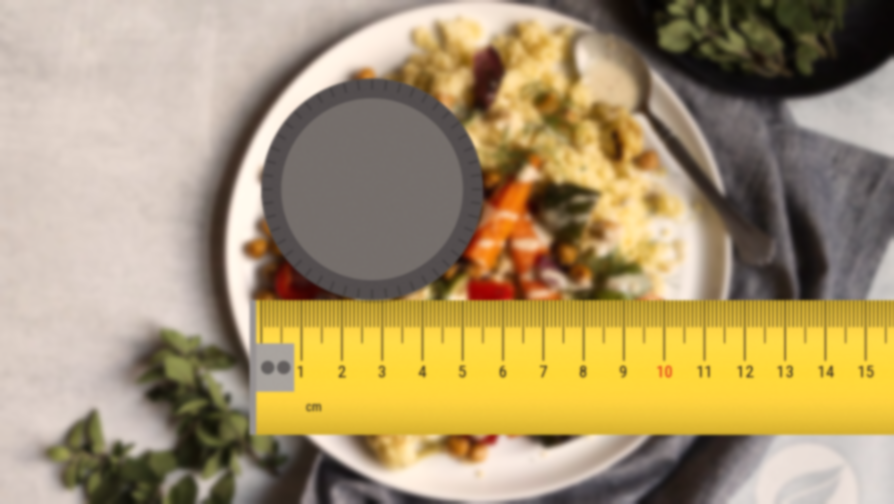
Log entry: 5.5cm
